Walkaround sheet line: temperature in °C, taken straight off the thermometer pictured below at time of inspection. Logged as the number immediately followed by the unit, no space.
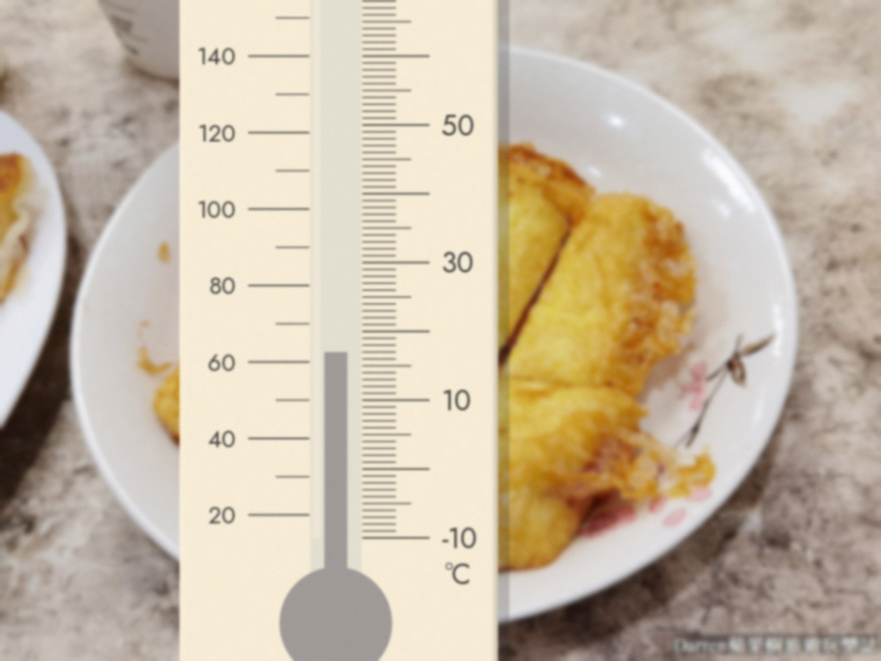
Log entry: 17°C
